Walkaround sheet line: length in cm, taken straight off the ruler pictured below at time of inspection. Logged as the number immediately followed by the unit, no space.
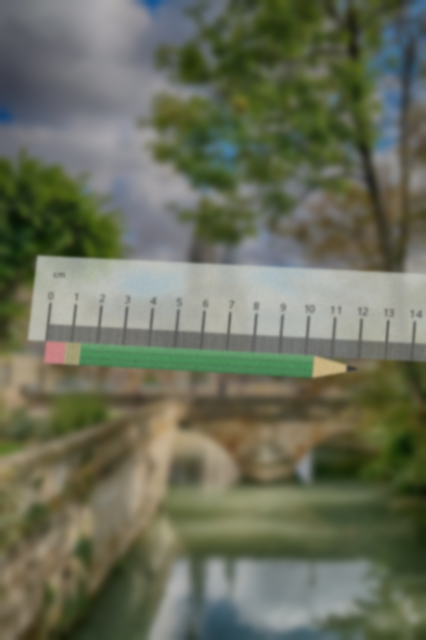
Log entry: 12cm
